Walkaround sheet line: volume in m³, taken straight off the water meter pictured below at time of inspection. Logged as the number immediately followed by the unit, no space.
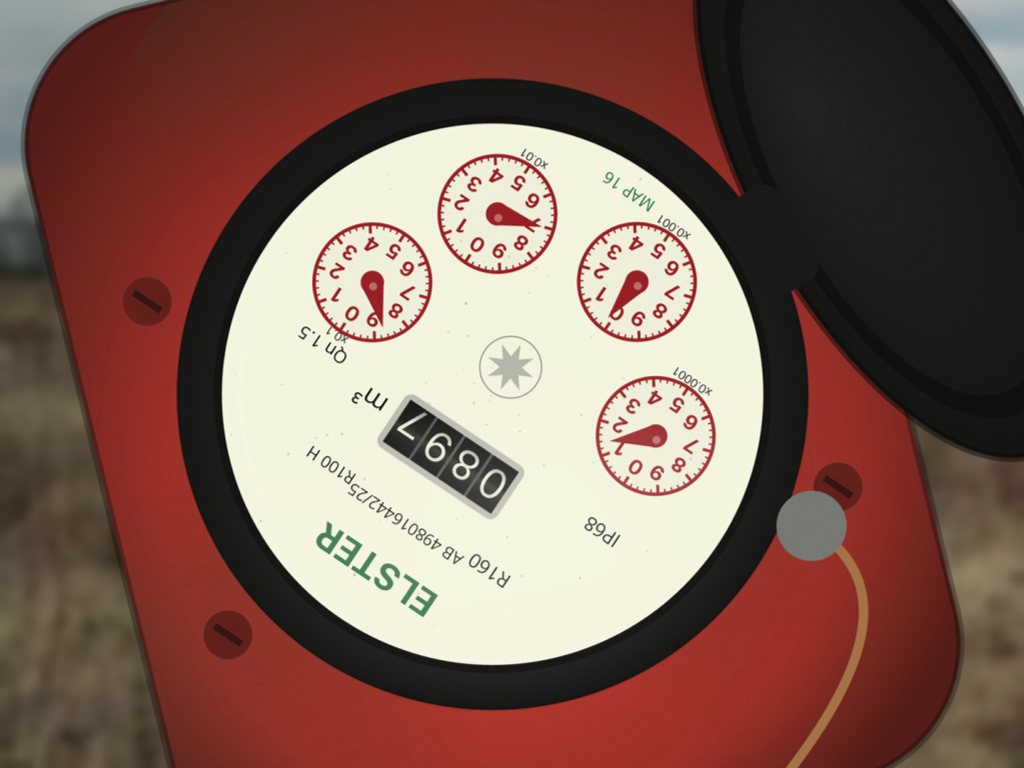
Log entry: 896.8701m³
